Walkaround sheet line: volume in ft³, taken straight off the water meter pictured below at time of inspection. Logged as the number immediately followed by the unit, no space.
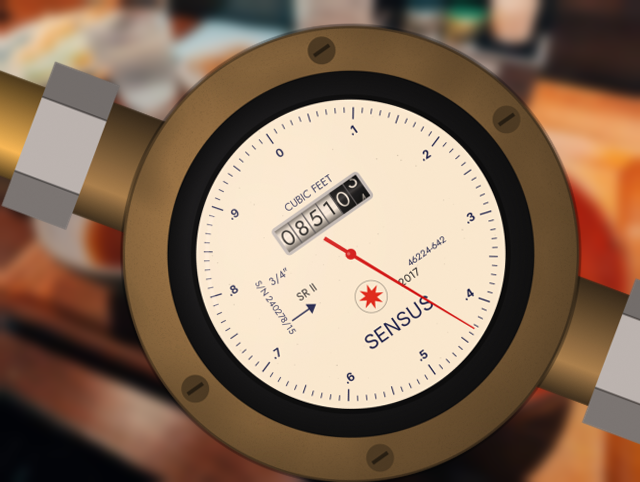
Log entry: 85103.43ft³
